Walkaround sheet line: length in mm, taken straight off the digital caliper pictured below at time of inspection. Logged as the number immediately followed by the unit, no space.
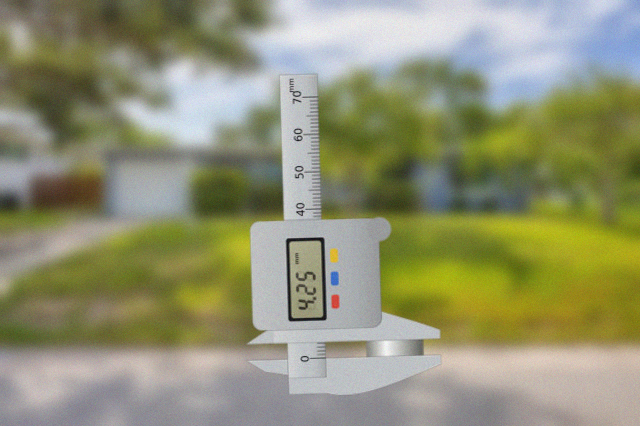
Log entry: 4.25mm
